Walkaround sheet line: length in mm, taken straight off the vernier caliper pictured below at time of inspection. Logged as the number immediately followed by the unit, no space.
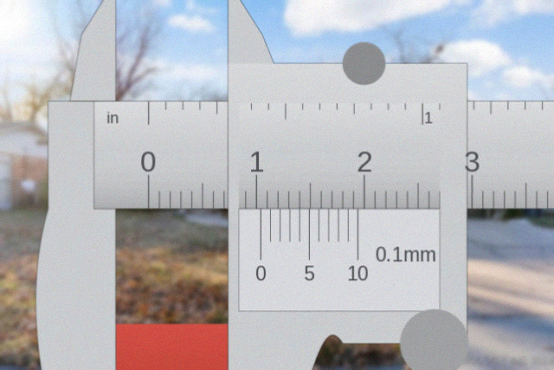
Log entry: 10.4mm
